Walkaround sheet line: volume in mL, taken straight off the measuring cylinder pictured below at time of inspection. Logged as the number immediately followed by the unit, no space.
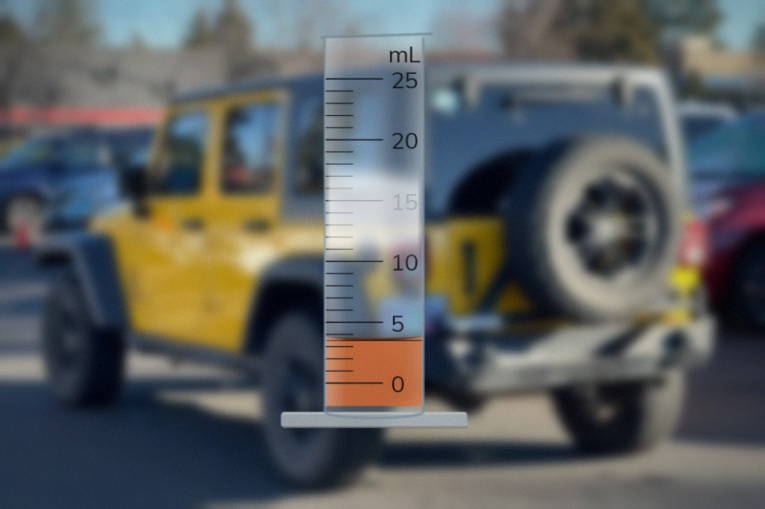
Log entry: 3.5mL
